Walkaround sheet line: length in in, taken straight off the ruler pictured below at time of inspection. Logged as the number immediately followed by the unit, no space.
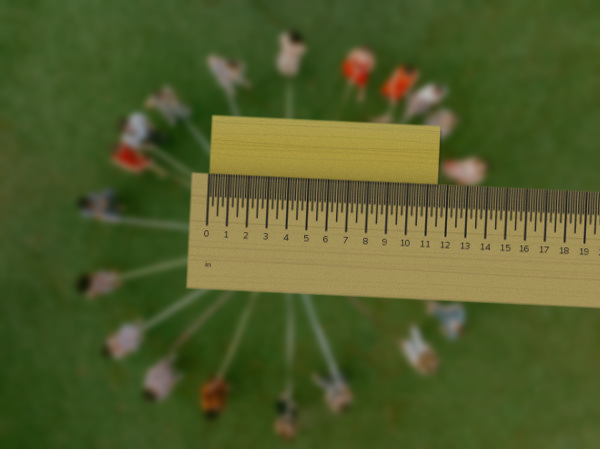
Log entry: 11.5in
